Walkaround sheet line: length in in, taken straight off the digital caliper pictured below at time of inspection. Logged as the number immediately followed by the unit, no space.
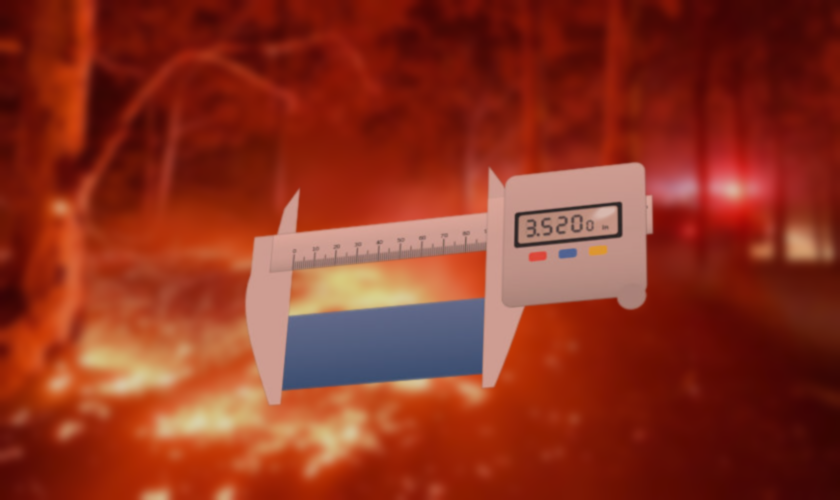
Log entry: 3.5200in
